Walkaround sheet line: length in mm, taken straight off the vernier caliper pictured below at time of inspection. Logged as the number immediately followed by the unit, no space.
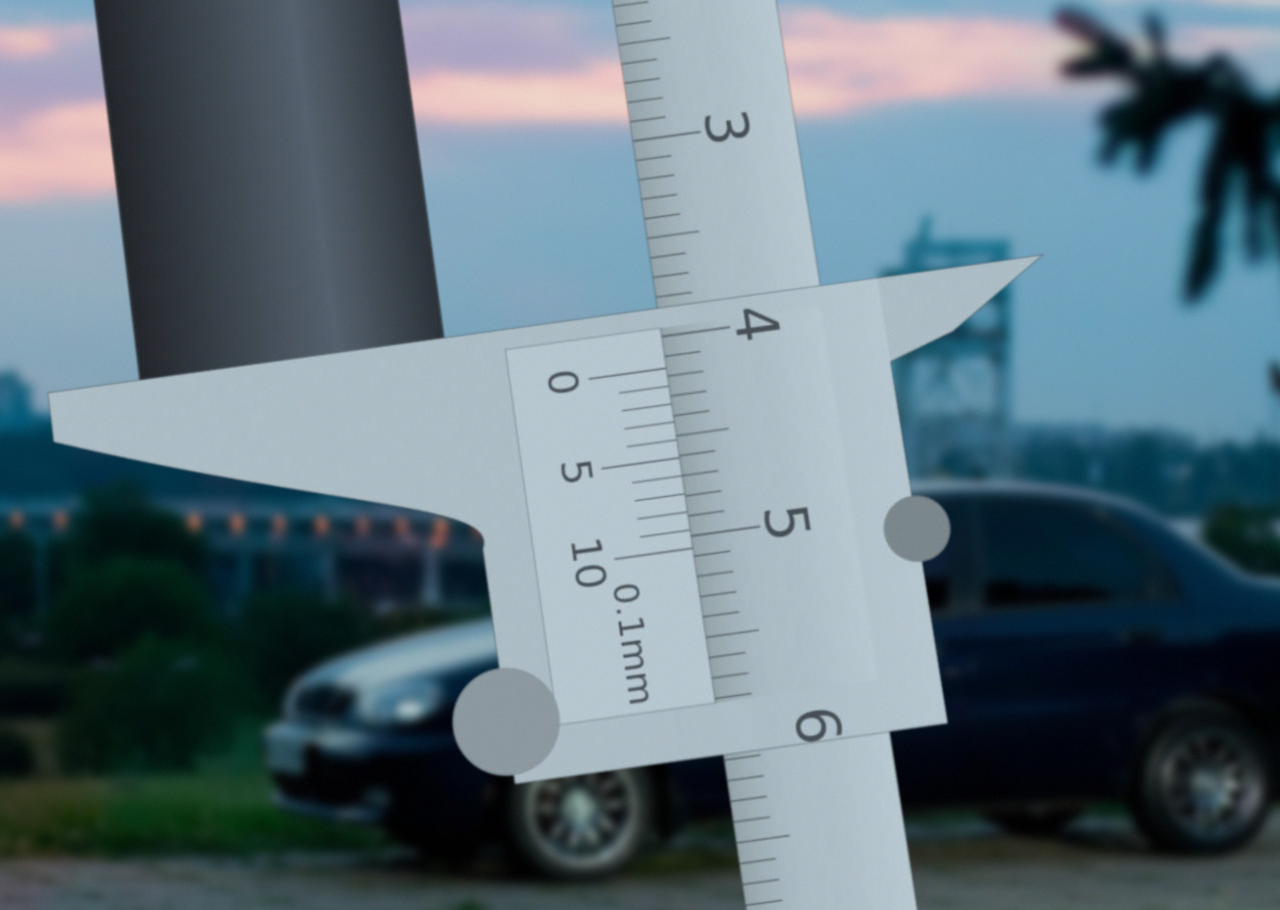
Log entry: 41.6mm
